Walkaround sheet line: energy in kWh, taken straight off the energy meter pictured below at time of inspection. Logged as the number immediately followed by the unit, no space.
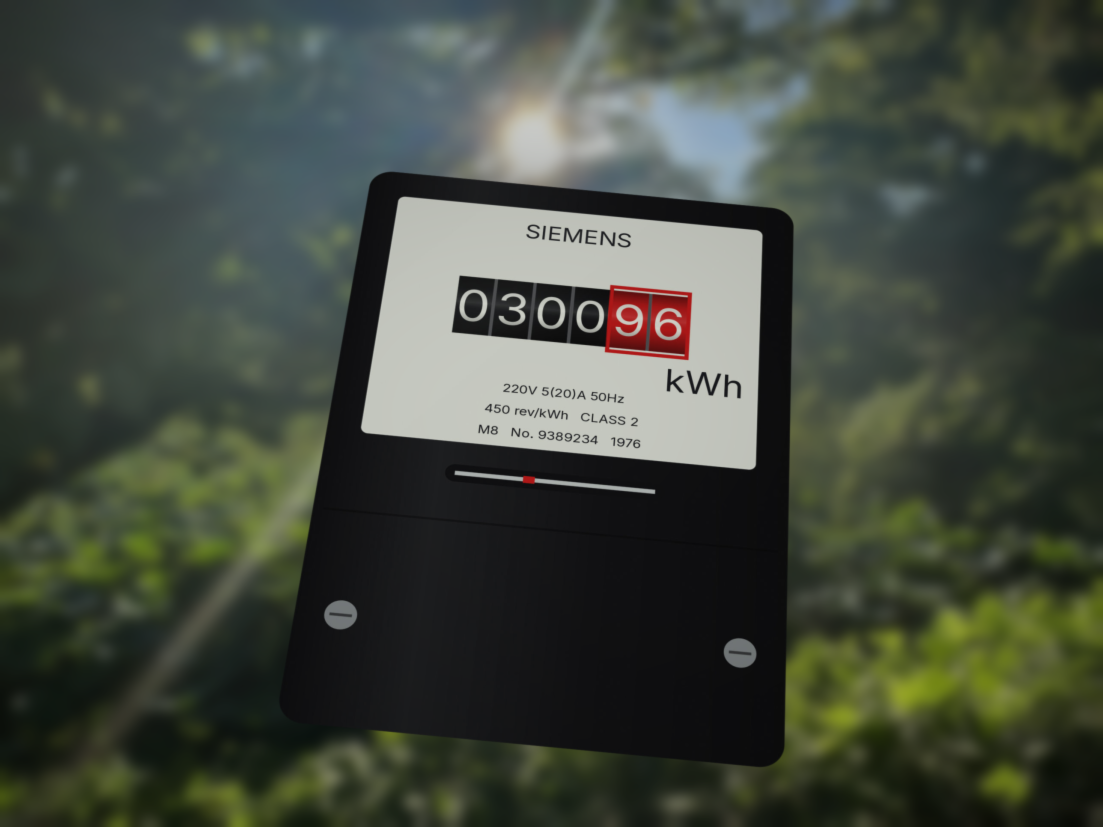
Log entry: 300.96kWh
